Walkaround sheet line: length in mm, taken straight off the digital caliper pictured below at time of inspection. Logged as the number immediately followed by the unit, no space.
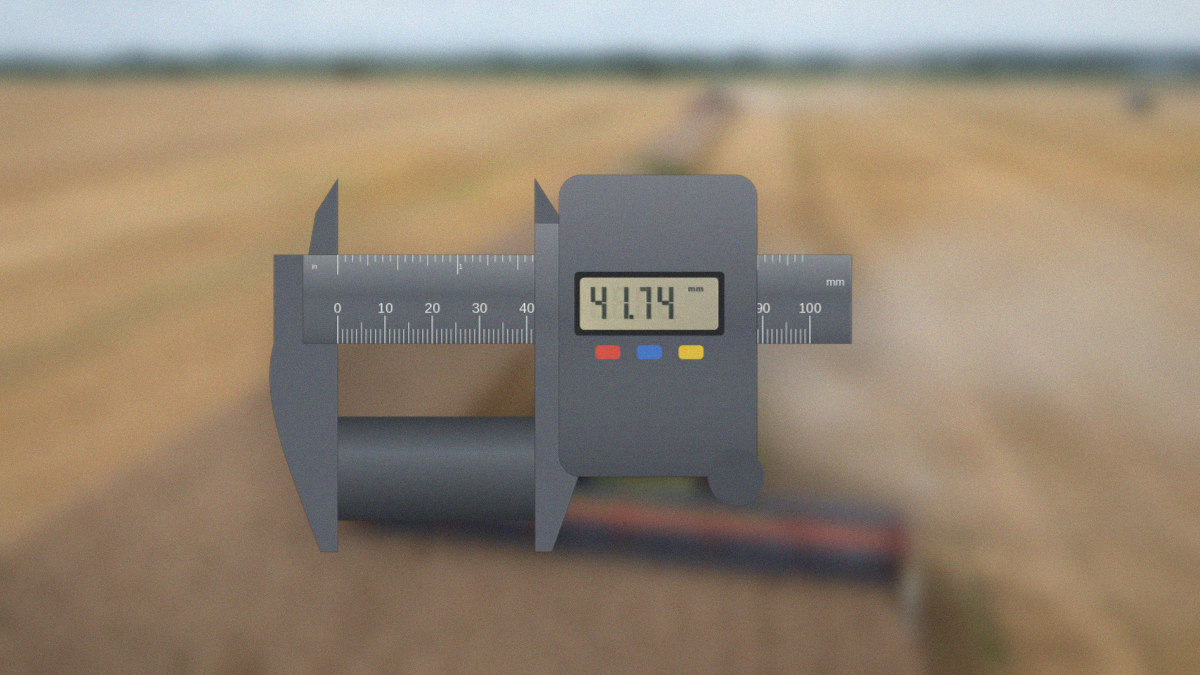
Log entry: 41.74mm
